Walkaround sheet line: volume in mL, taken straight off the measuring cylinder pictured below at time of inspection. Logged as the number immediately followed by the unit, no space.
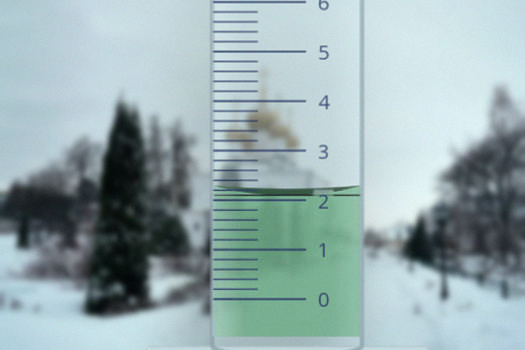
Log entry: 2.1mL
